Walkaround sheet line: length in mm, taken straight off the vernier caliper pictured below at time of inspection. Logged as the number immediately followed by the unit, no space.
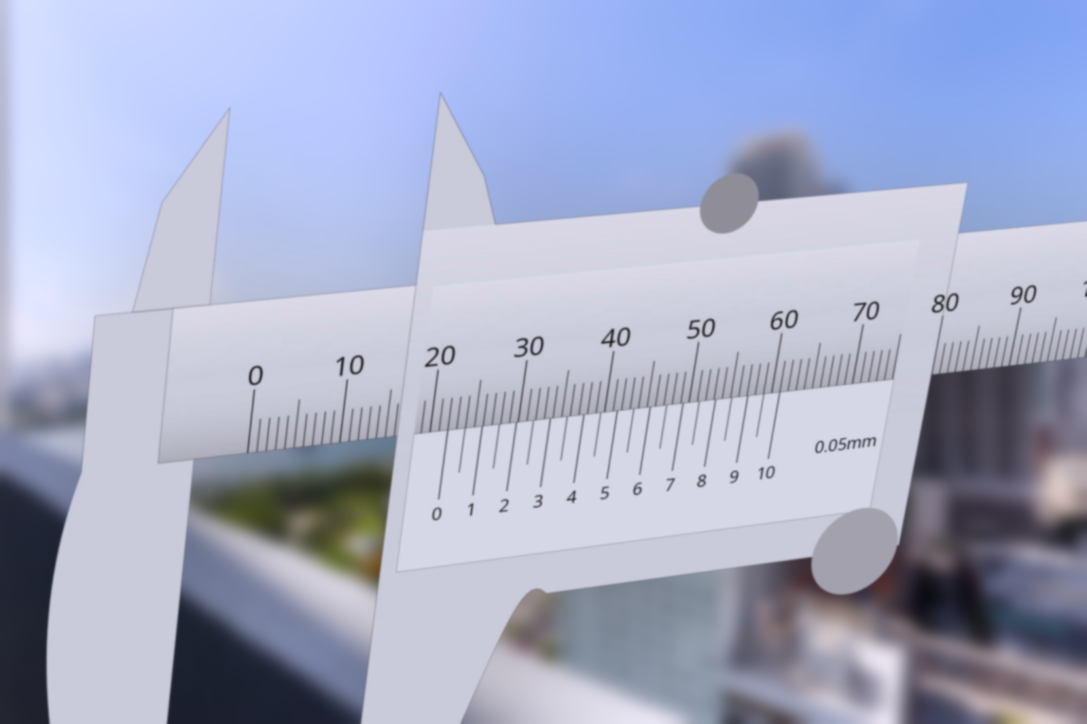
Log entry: 22.0mm
